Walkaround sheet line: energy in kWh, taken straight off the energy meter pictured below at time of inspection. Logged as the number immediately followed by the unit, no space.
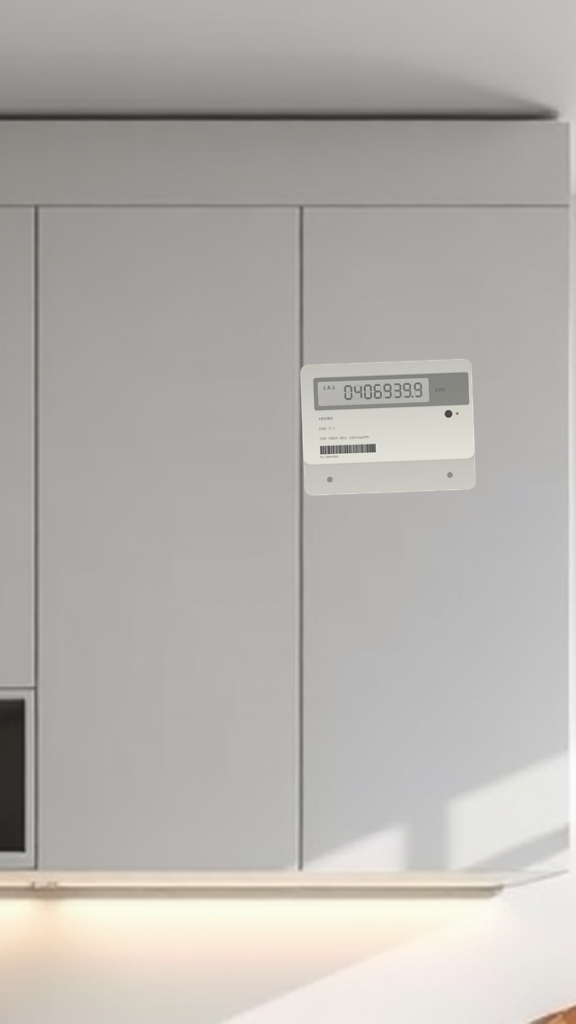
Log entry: 406939.9kWh
